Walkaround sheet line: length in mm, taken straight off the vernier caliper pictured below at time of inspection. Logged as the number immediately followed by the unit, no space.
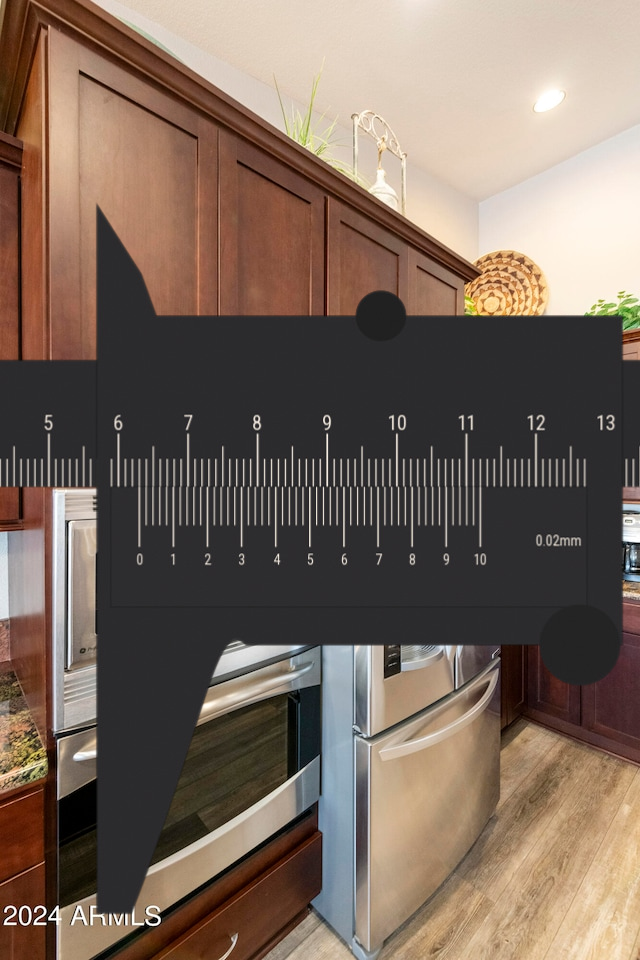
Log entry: 63.0mm
